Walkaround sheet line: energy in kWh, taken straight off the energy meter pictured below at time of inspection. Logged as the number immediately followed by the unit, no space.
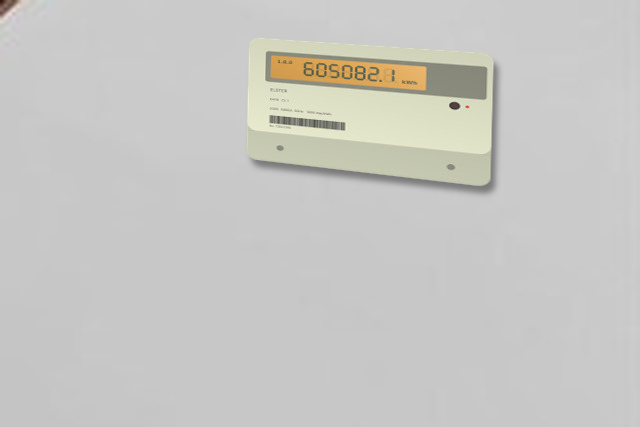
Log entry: 605082.1kWh
